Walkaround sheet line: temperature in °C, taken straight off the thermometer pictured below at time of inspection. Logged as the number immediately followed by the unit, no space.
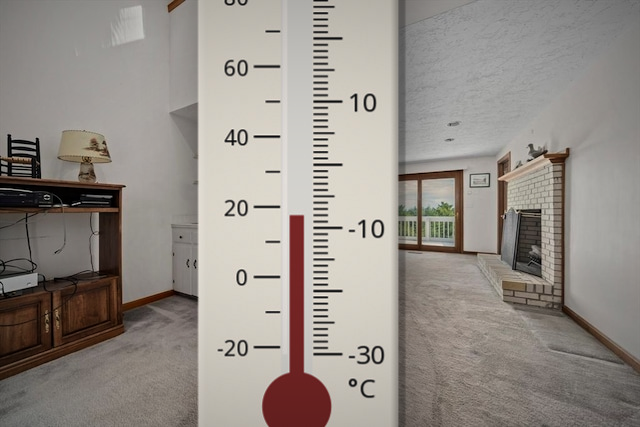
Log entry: -8°C
